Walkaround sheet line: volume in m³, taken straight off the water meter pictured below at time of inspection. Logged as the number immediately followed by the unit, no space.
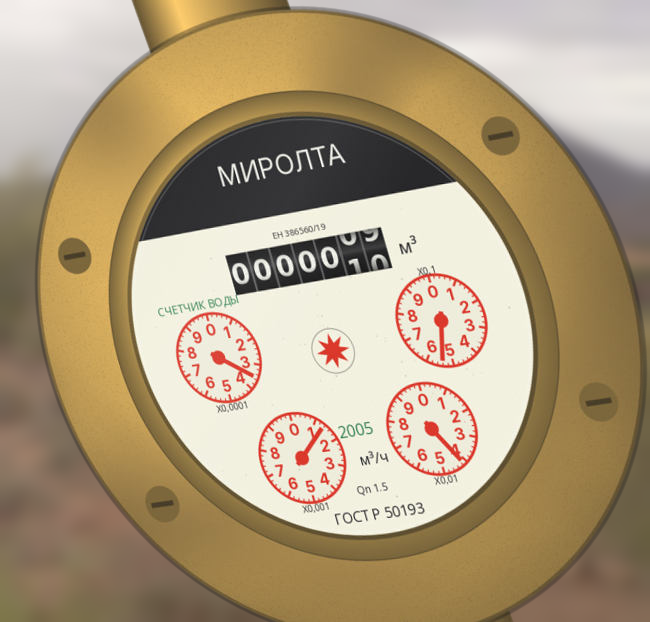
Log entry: 9.5413m³
